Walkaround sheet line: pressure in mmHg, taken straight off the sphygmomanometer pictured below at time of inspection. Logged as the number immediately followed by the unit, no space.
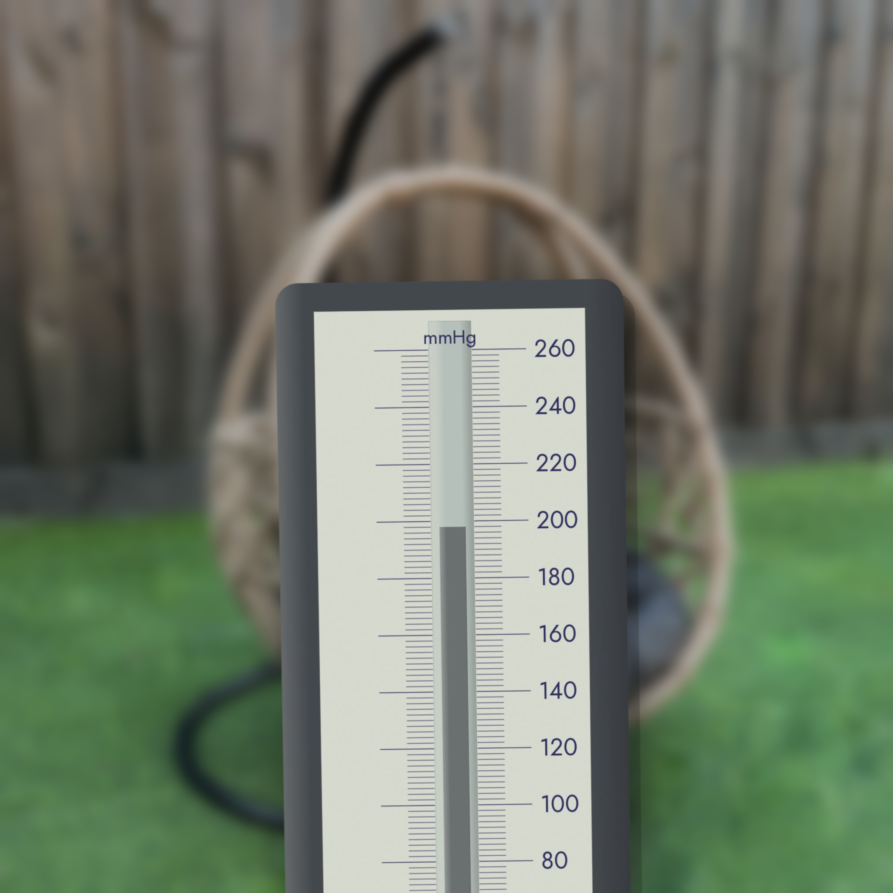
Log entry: 198mmHg
